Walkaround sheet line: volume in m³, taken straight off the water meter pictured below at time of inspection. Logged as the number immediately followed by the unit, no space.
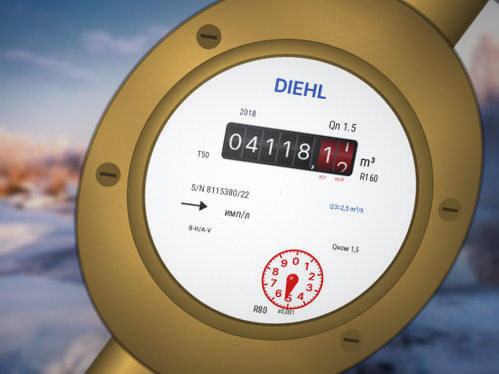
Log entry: 4118.115m³
